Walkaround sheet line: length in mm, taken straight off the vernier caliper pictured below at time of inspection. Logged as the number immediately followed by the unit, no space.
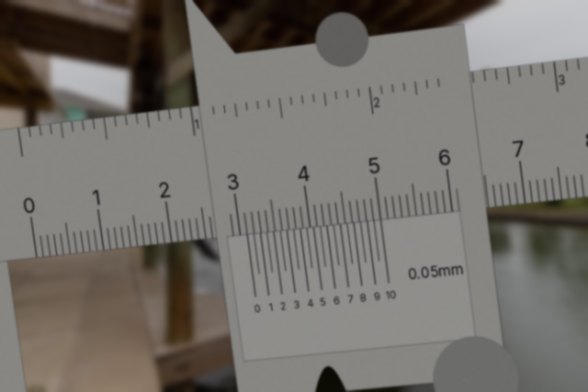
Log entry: 31.0mm
